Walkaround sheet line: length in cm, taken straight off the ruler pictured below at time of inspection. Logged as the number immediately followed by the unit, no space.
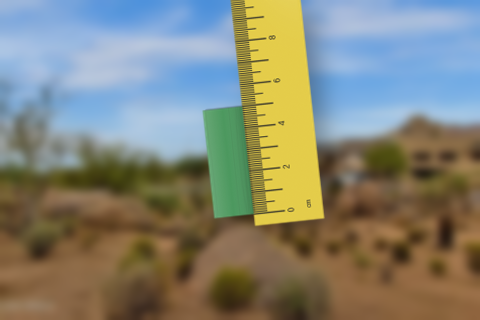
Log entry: 5cm
